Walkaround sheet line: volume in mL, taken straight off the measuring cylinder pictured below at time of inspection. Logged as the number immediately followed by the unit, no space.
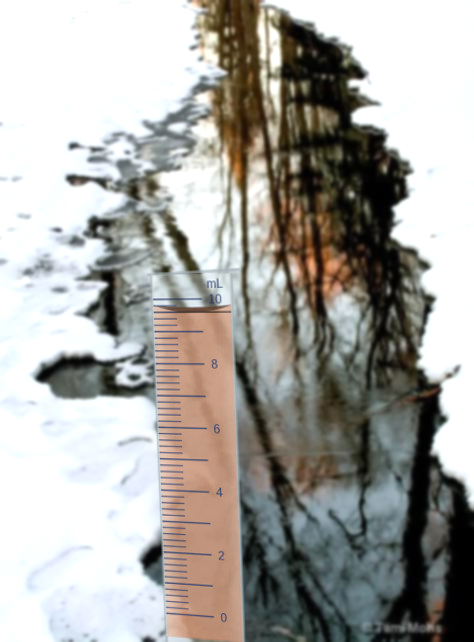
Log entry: 9.6mL
